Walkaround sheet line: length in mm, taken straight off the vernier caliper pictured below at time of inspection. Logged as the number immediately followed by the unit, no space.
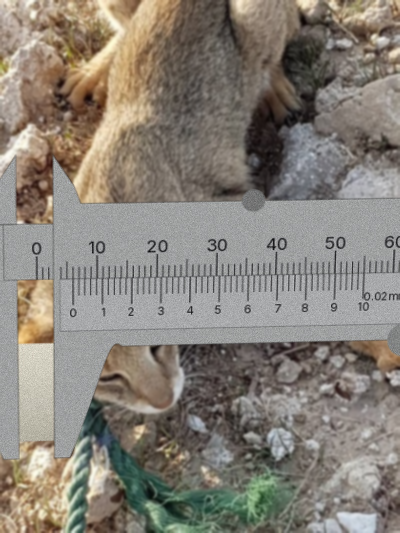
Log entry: 6.0mm
